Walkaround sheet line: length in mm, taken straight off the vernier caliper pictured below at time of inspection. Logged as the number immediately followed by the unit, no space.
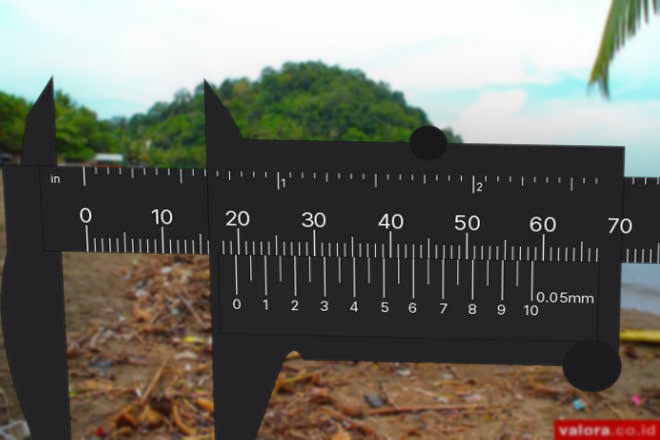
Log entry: 19.6mm
